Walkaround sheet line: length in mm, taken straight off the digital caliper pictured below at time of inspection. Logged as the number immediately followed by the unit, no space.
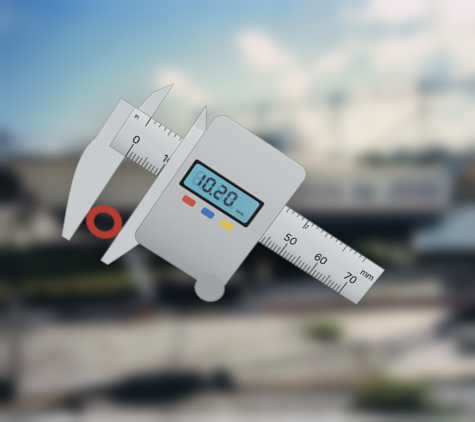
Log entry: 10.20mm
